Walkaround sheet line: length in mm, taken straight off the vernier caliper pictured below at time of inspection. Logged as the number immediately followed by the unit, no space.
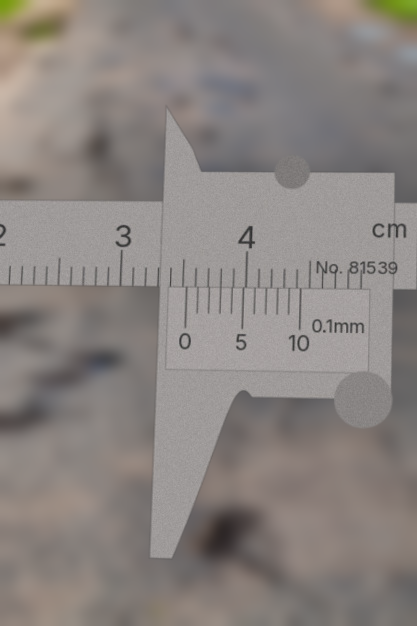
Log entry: 35.3mm
